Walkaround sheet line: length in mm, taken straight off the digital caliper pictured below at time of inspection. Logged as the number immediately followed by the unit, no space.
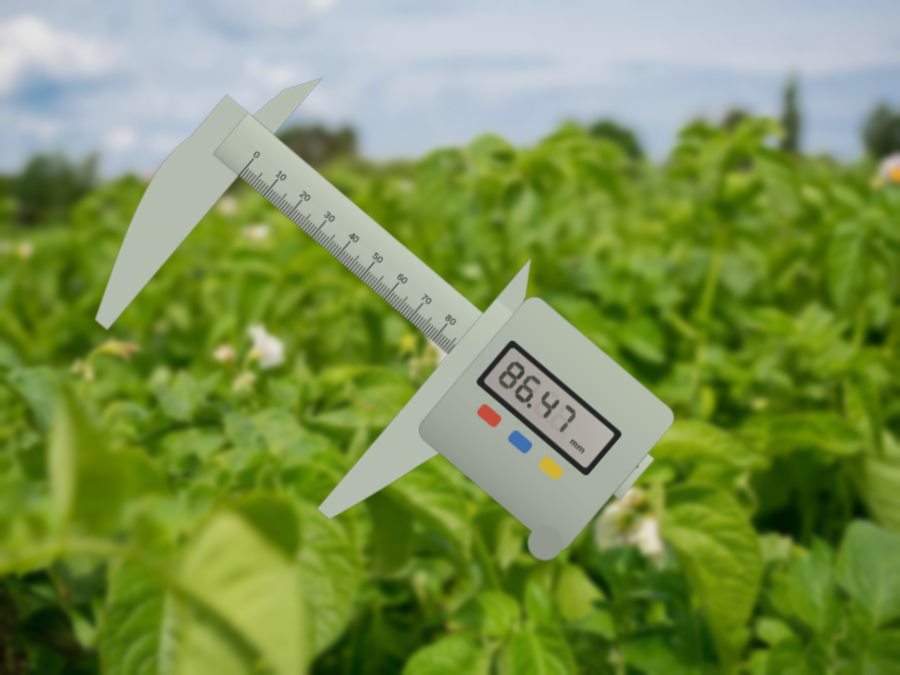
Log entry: 86.47mm
